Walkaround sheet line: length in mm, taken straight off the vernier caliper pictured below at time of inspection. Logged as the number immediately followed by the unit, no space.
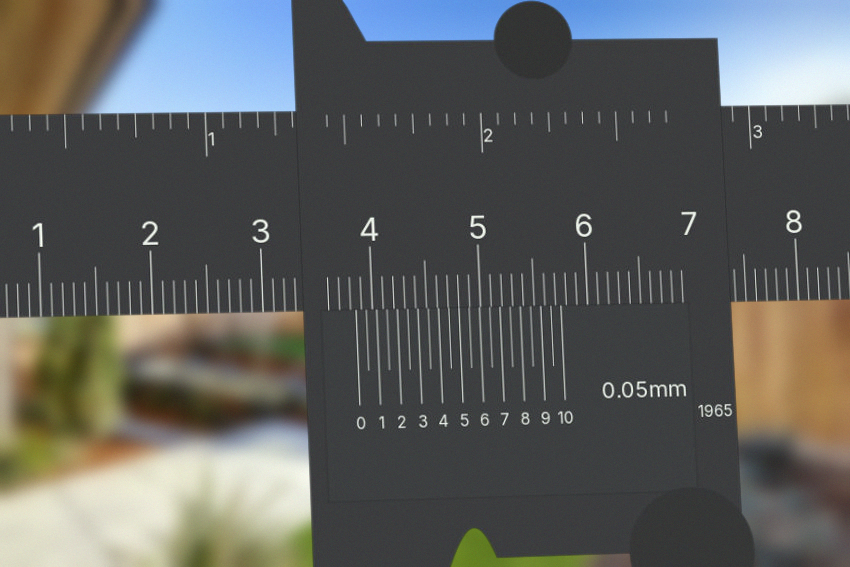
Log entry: 38.5mm
